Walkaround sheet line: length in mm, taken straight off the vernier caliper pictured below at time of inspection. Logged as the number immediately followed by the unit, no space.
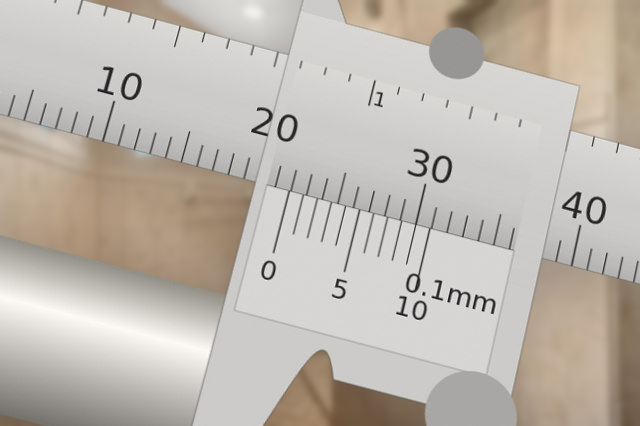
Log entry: 21.9mm
